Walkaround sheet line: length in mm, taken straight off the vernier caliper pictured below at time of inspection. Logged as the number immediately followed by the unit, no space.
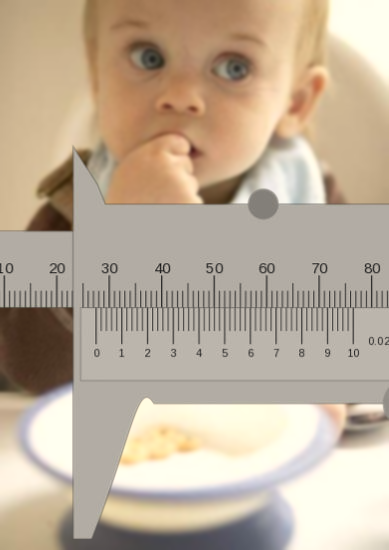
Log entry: 27.5mm
